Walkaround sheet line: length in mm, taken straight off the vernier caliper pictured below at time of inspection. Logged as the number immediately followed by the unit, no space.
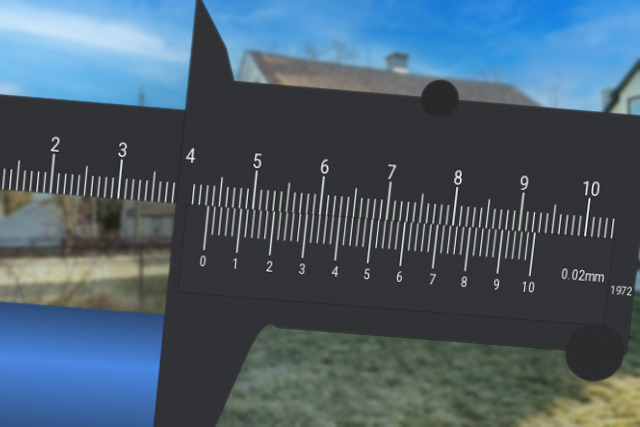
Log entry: 43.4mm
